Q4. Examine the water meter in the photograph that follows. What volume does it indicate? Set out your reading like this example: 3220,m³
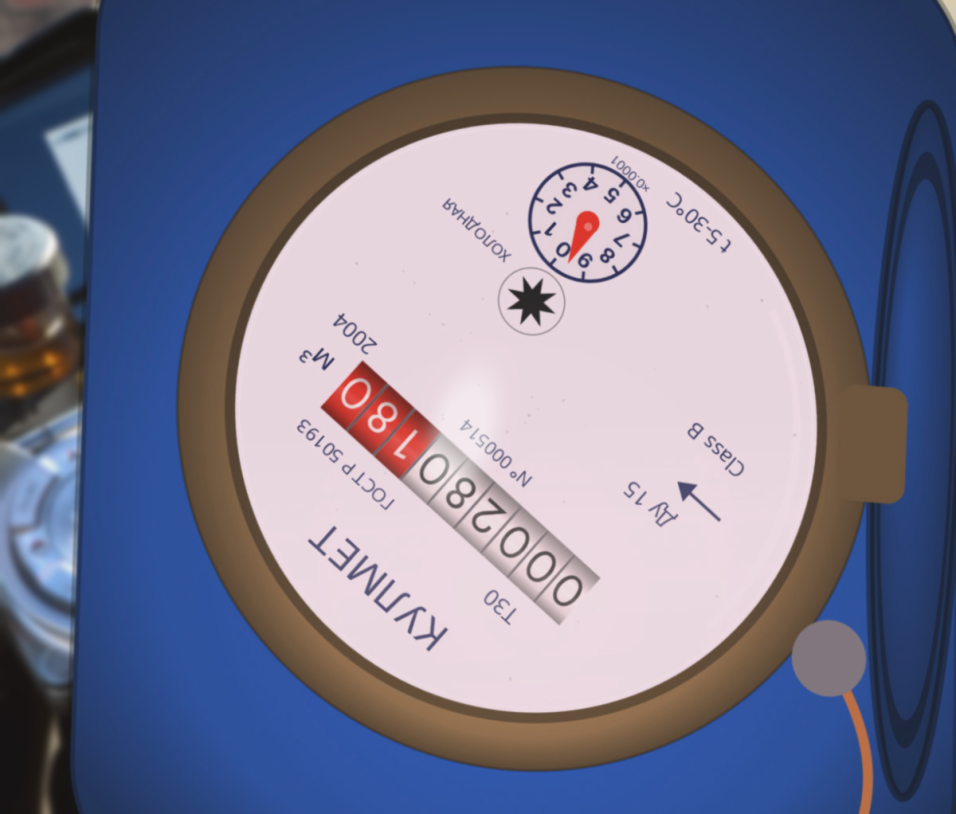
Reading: 280.1799,m³
